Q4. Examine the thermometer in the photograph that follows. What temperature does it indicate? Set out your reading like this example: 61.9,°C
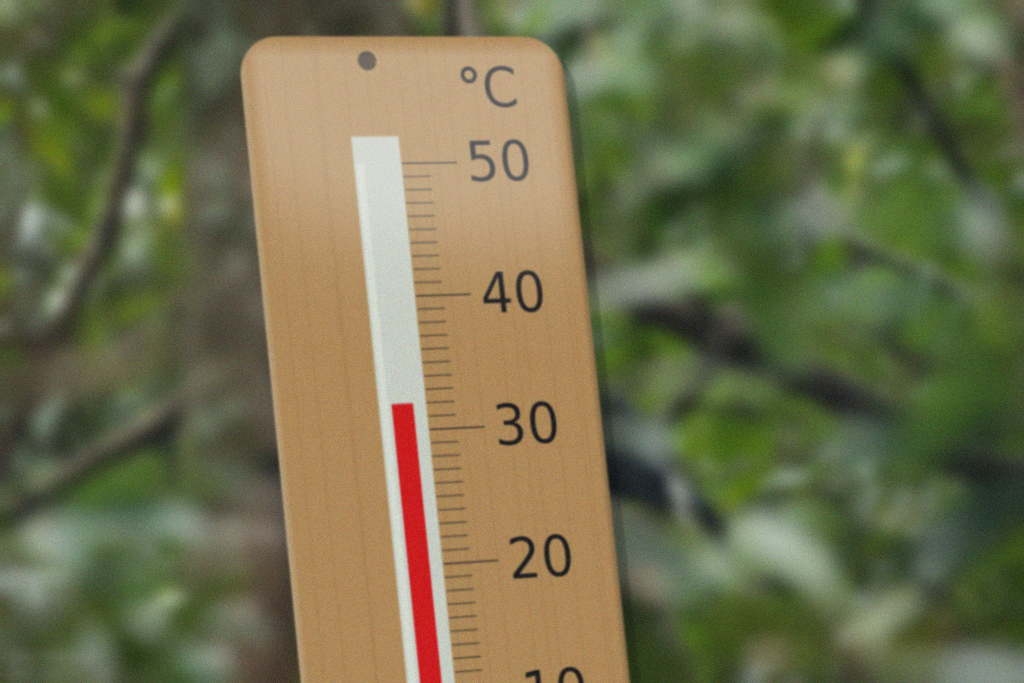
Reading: 32,°C
